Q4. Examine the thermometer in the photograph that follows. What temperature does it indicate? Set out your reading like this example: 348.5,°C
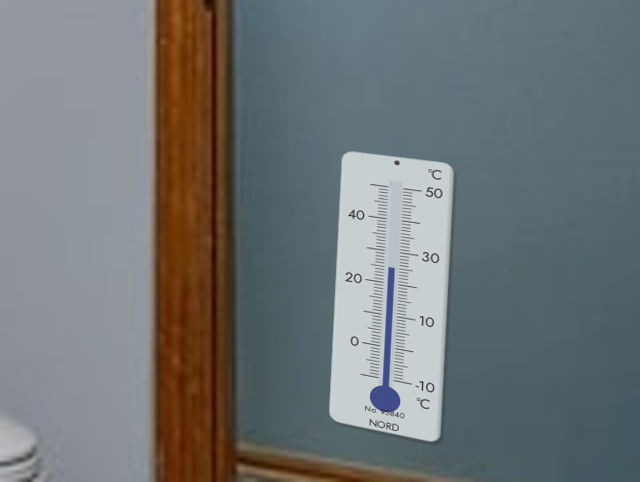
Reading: 25,°C
